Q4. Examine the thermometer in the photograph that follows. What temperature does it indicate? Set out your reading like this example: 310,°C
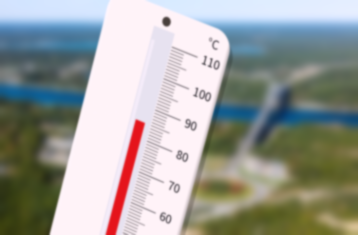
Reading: 85,°C
